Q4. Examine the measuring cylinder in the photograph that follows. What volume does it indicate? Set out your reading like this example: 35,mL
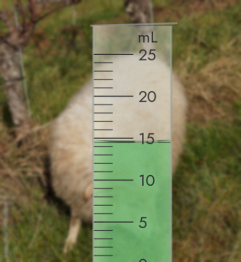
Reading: 14.5,mL
